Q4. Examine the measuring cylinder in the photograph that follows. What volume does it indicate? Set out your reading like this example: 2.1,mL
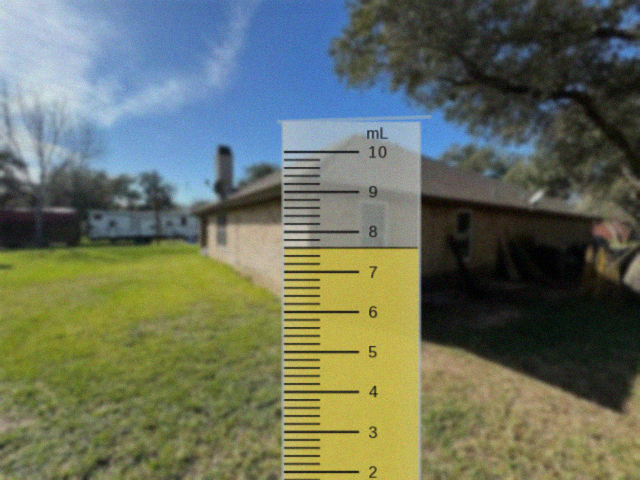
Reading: 7.6,mL
